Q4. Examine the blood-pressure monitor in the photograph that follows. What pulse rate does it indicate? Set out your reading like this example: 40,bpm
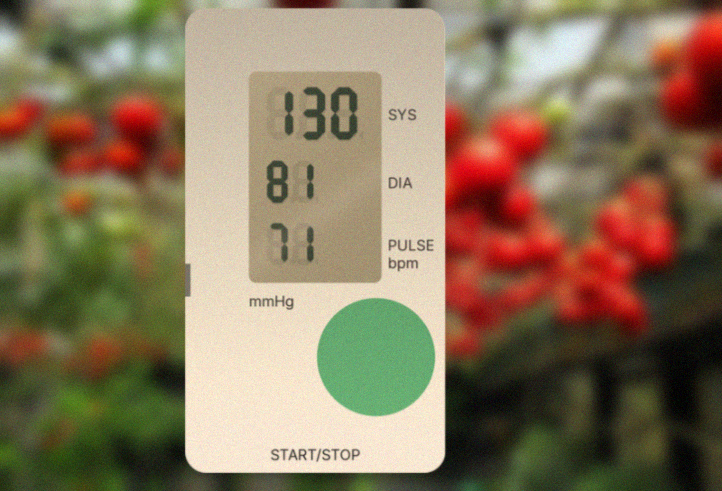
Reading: 71,bpm
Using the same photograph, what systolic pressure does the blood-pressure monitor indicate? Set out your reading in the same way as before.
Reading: 130,mmHg
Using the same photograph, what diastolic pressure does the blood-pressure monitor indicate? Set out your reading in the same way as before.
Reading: 81,mmHg
